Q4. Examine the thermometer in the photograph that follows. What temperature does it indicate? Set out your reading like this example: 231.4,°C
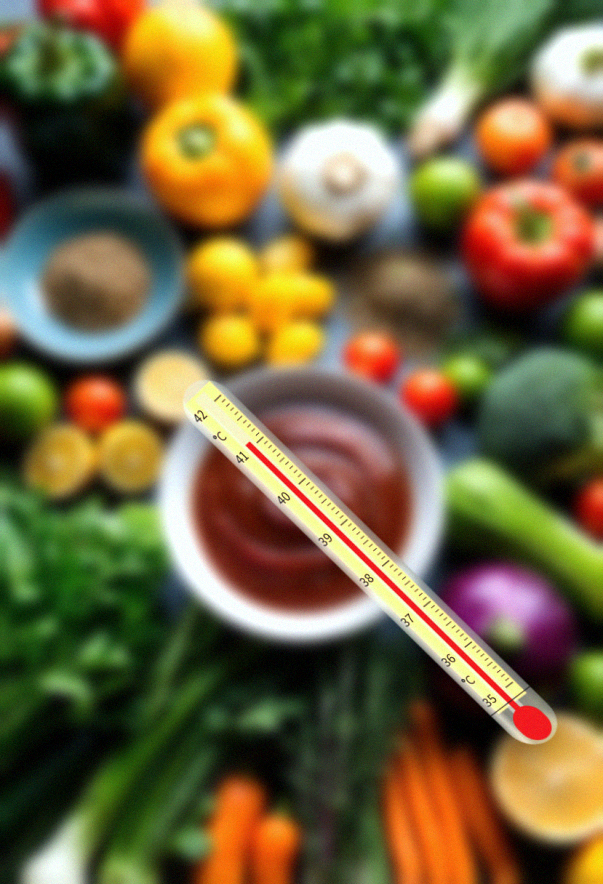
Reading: 41.1,°C
